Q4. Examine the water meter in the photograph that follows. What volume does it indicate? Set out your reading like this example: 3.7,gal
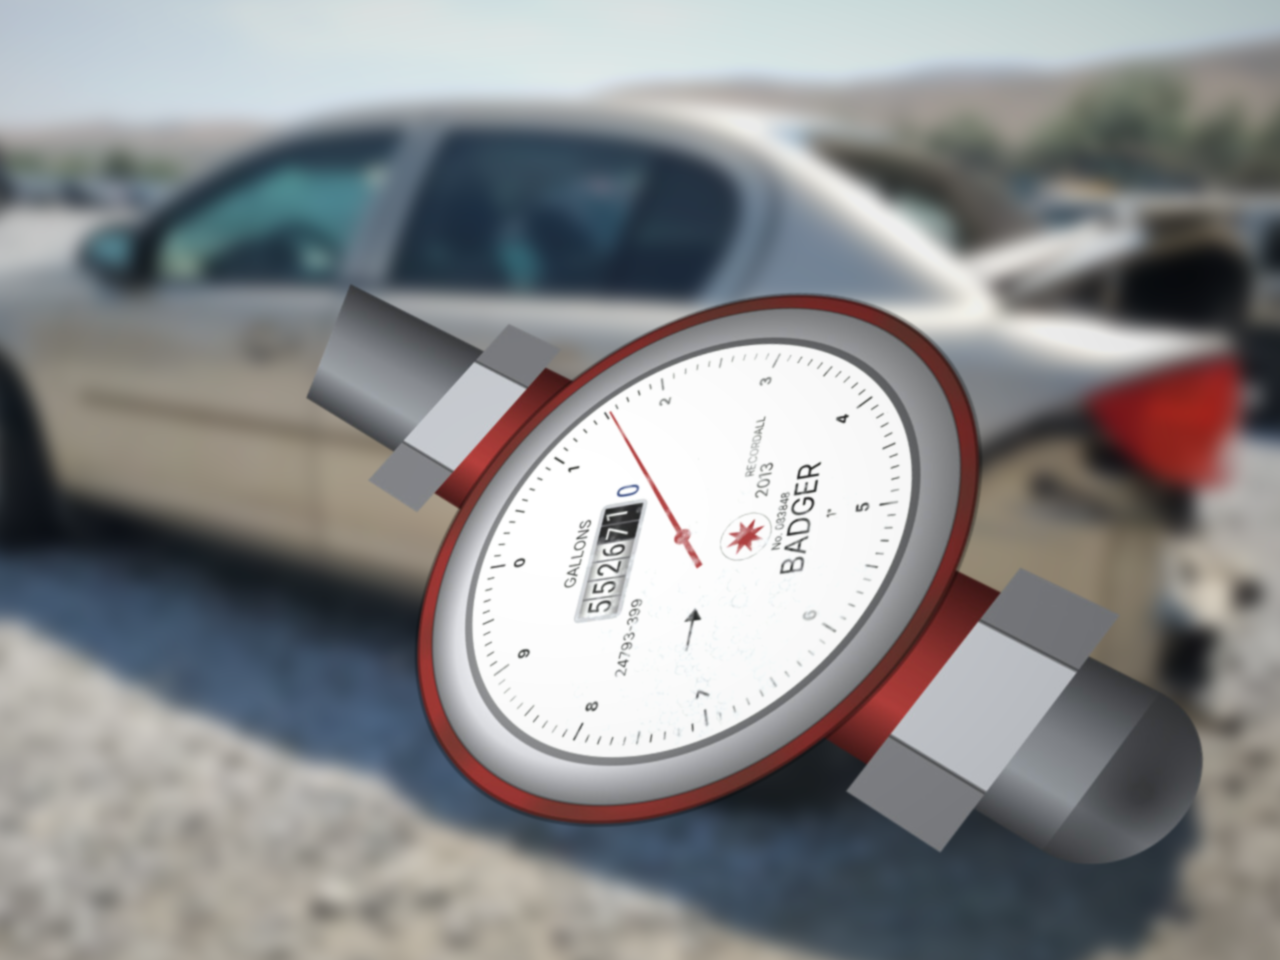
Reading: 5526711.5,gal
